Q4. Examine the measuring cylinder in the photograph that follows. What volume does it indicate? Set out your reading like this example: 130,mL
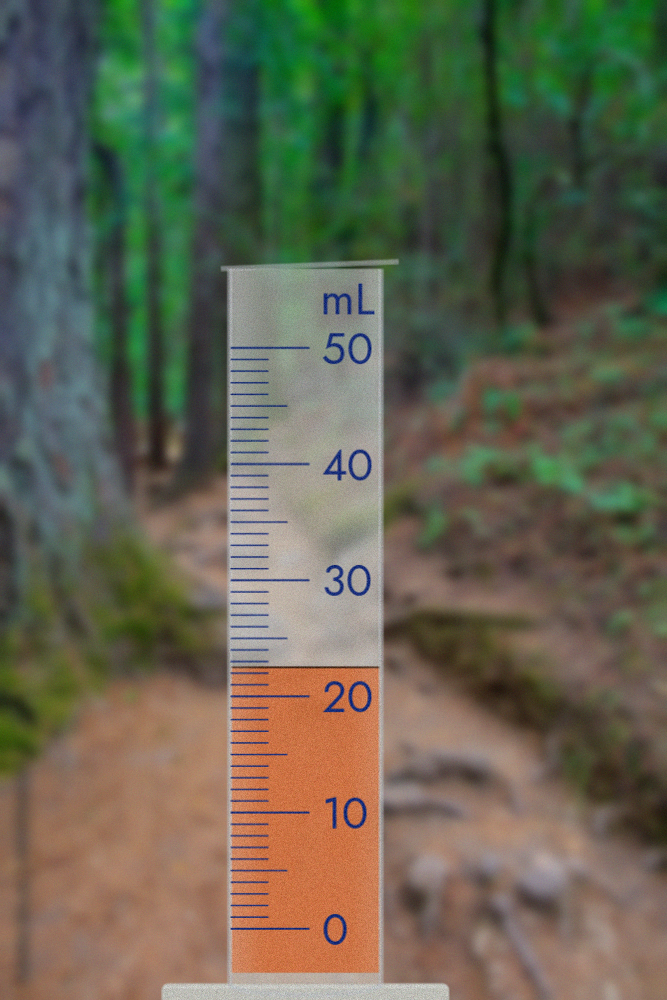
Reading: 22.5,mL
